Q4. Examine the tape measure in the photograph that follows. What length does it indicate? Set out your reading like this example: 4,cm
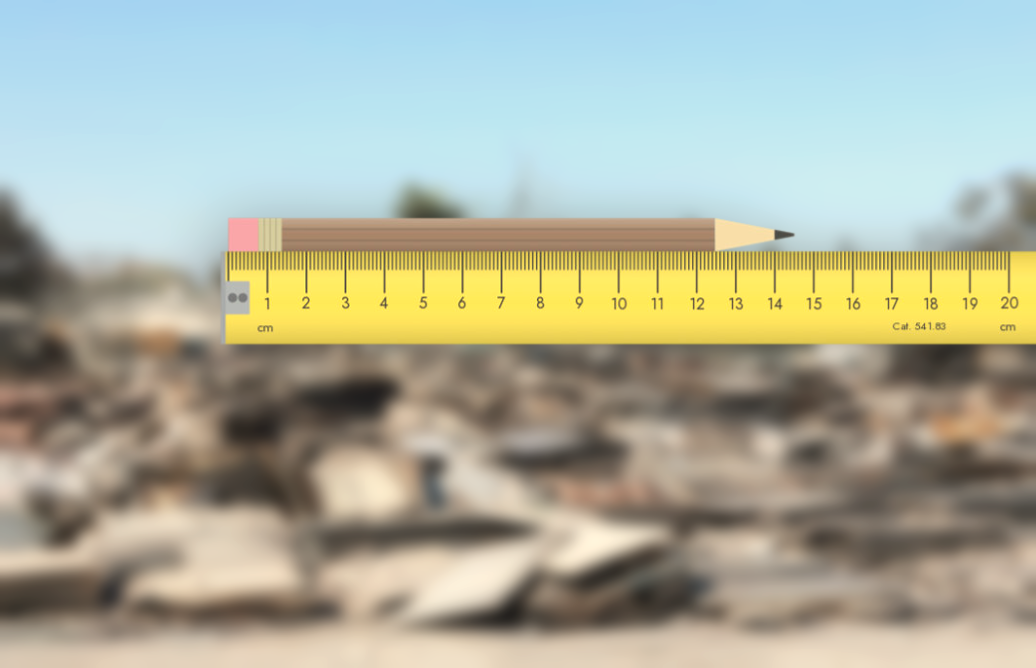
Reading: 14.5,cm
